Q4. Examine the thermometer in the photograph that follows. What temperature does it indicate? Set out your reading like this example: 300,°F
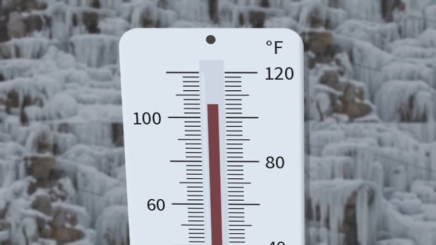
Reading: 106,°F
